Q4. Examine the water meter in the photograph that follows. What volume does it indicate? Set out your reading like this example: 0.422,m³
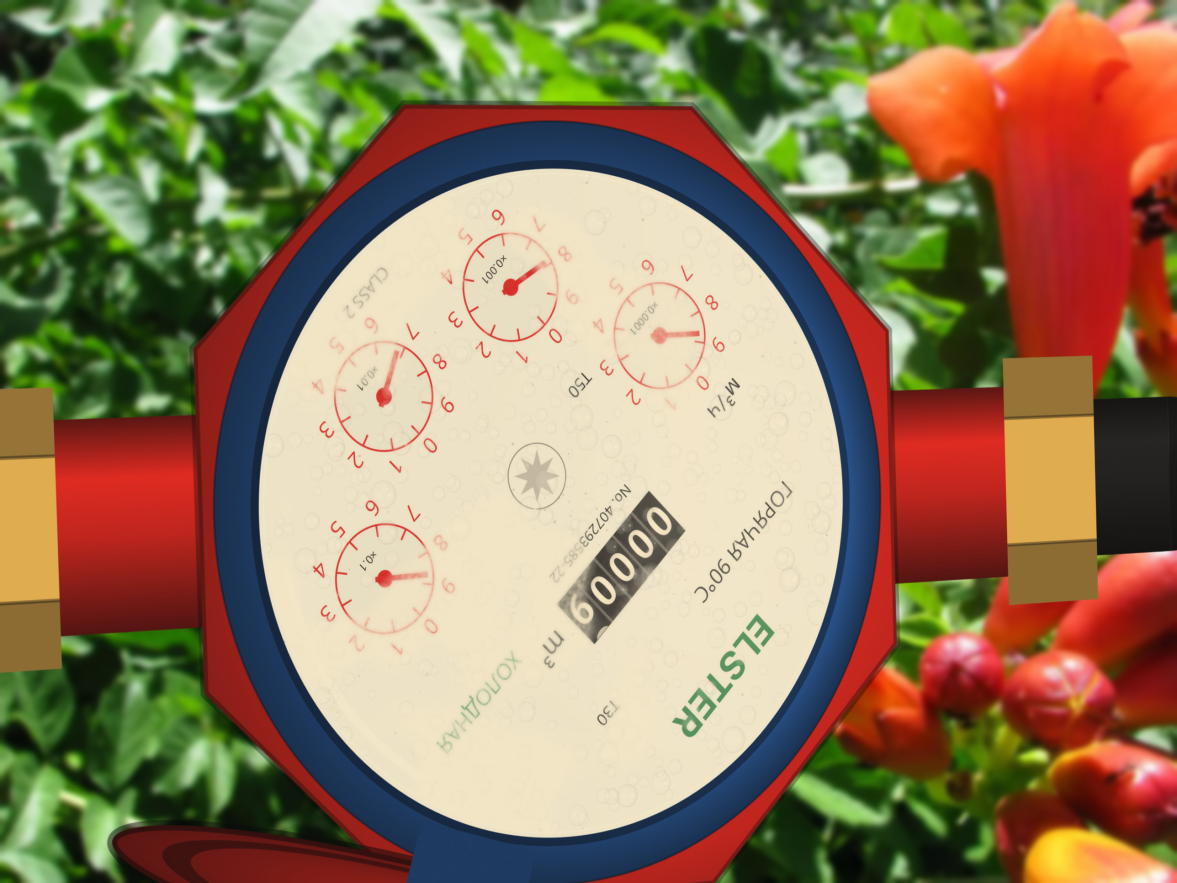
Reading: 8.8678,m³
